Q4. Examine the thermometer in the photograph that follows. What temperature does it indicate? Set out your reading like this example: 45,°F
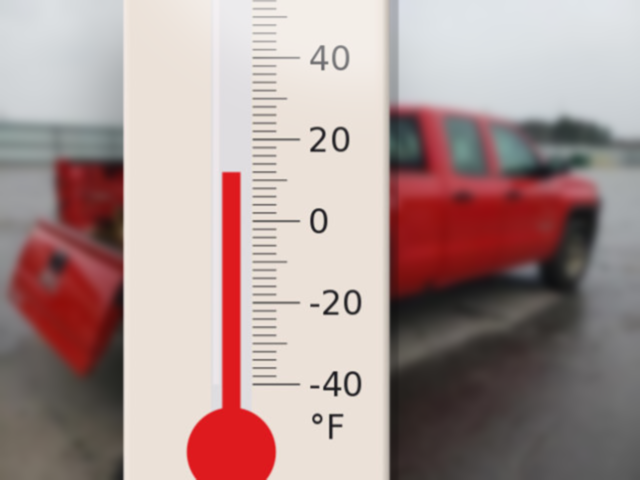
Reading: 12,°F
